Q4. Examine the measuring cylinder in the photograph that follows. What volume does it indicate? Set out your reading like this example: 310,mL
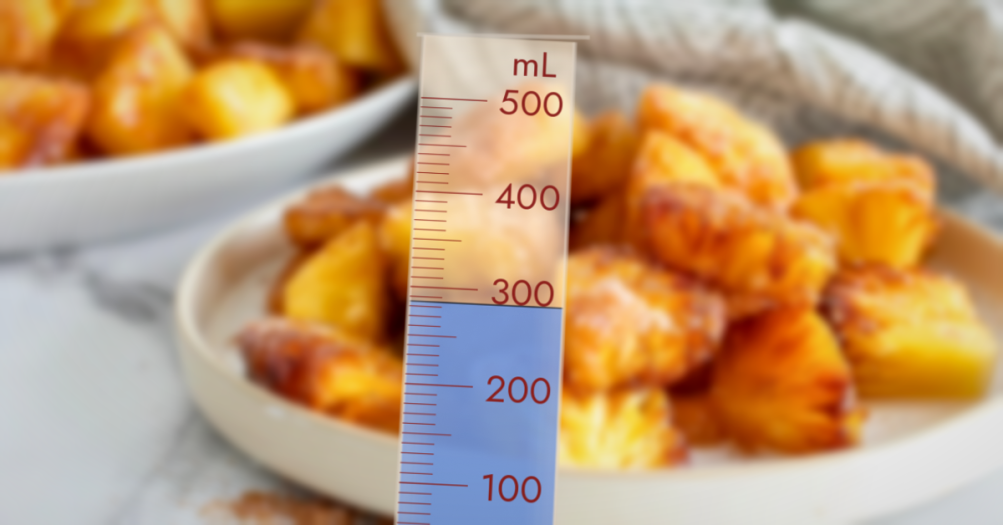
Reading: 285,mL
